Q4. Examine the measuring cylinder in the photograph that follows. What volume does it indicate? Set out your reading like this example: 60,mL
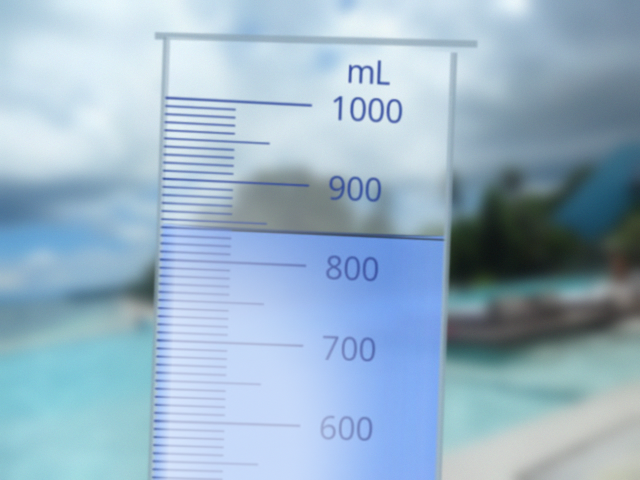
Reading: 840,mL
